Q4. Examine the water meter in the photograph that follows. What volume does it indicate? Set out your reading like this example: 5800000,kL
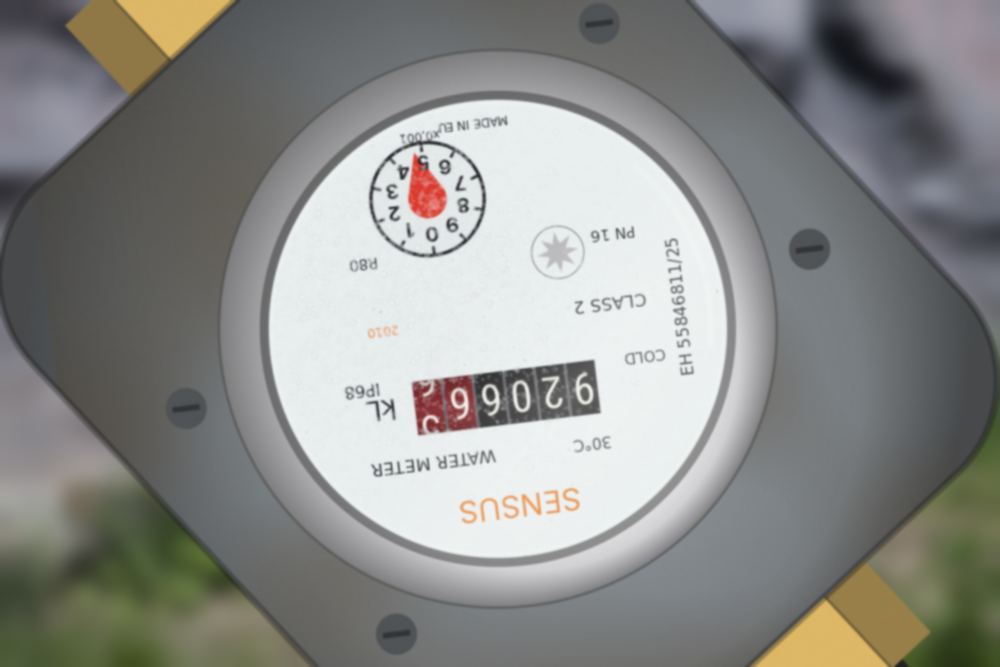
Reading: 9206.654,kL
